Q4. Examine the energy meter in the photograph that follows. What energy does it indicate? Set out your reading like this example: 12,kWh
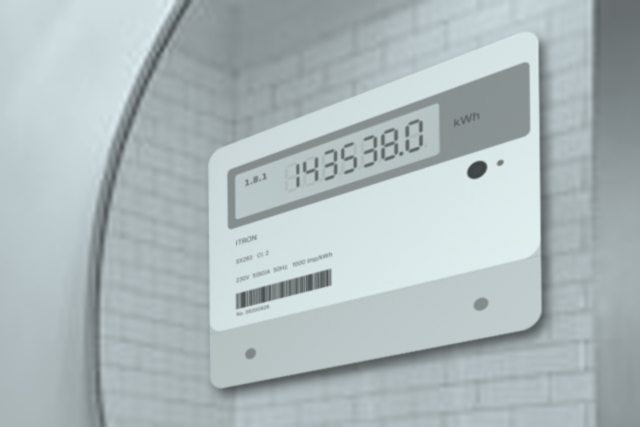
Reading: 143538.0,kWh
